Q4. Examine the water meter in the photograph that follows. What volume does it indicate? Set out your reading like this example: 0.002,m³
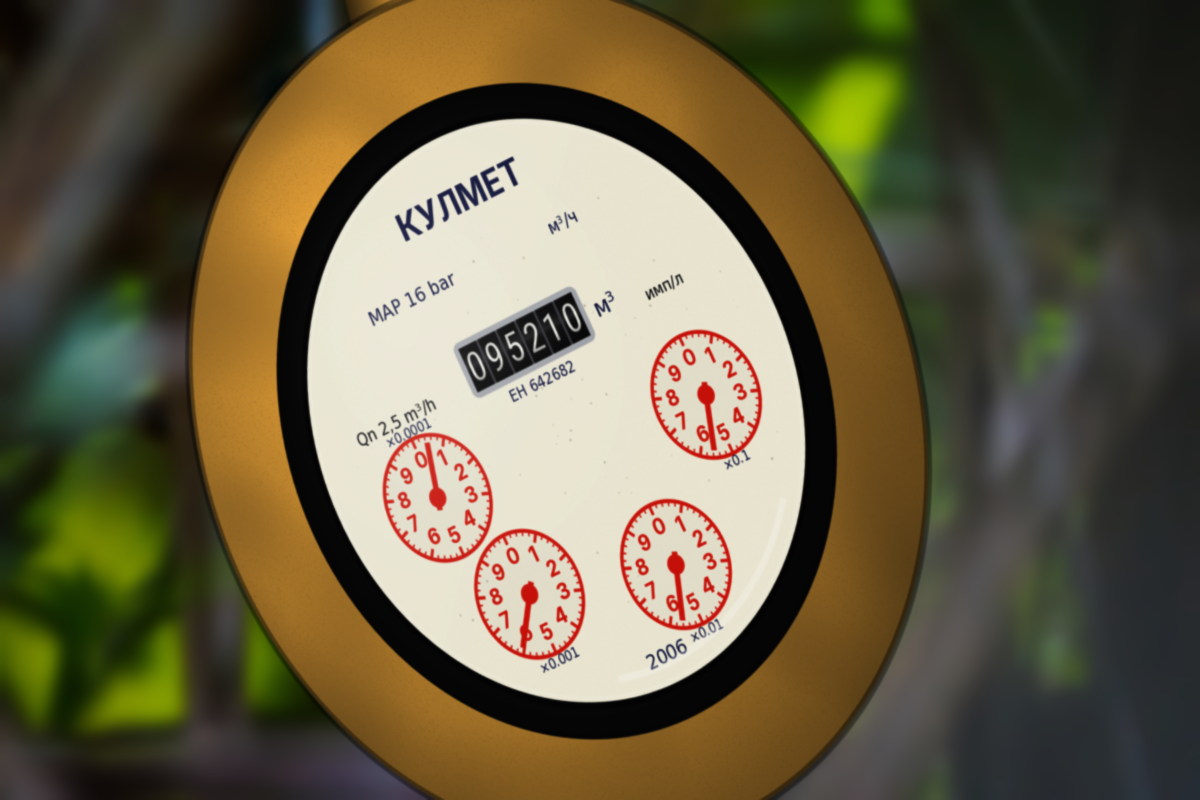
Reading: 95210.5560,m³
